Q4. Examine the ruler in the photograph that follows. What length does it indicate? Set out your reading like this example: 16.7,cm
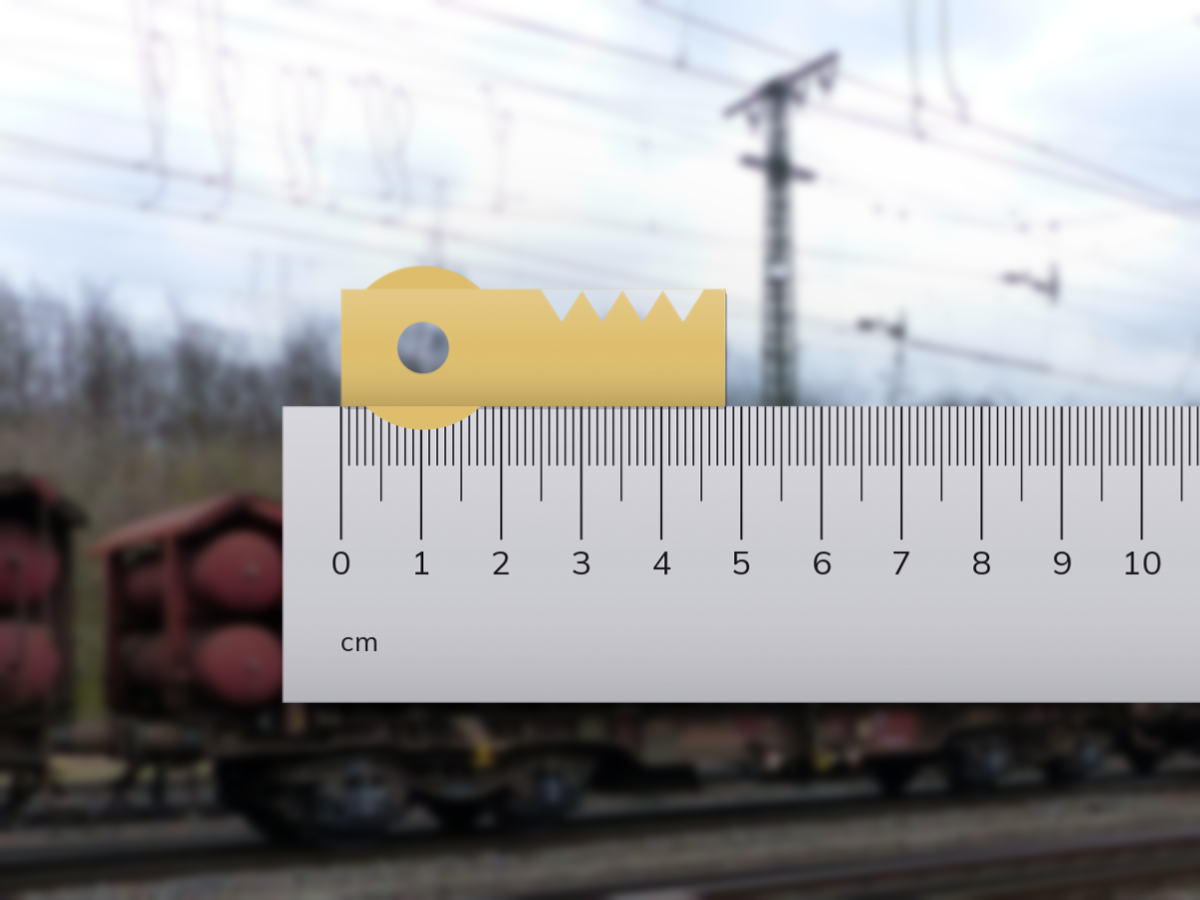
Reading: 4.8,cm
